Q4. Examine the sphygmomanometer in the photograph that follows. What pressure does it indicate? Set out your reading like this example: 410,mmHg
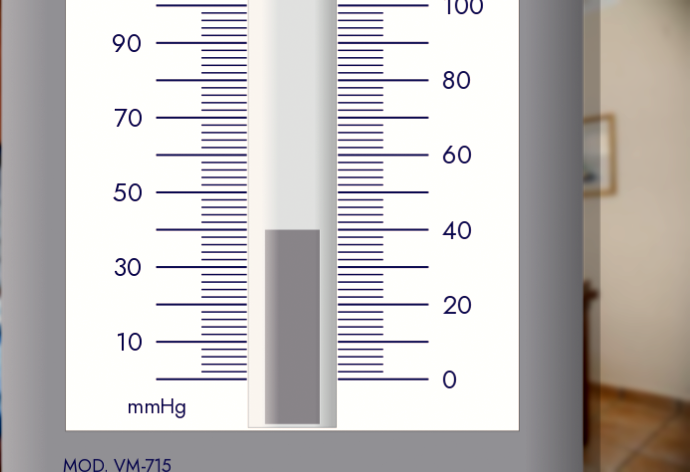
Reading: 40,mmHg
